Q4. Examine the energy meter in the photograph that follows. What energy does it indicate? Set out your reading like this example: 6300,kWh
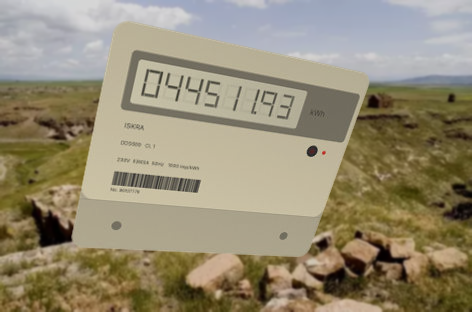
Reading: 44511.93,kWh
